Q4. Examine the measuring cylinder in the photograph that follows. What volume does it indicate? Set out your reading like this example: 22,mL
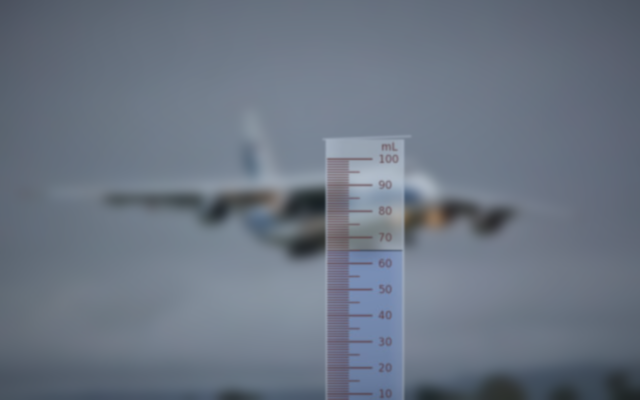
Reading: 65,mL
